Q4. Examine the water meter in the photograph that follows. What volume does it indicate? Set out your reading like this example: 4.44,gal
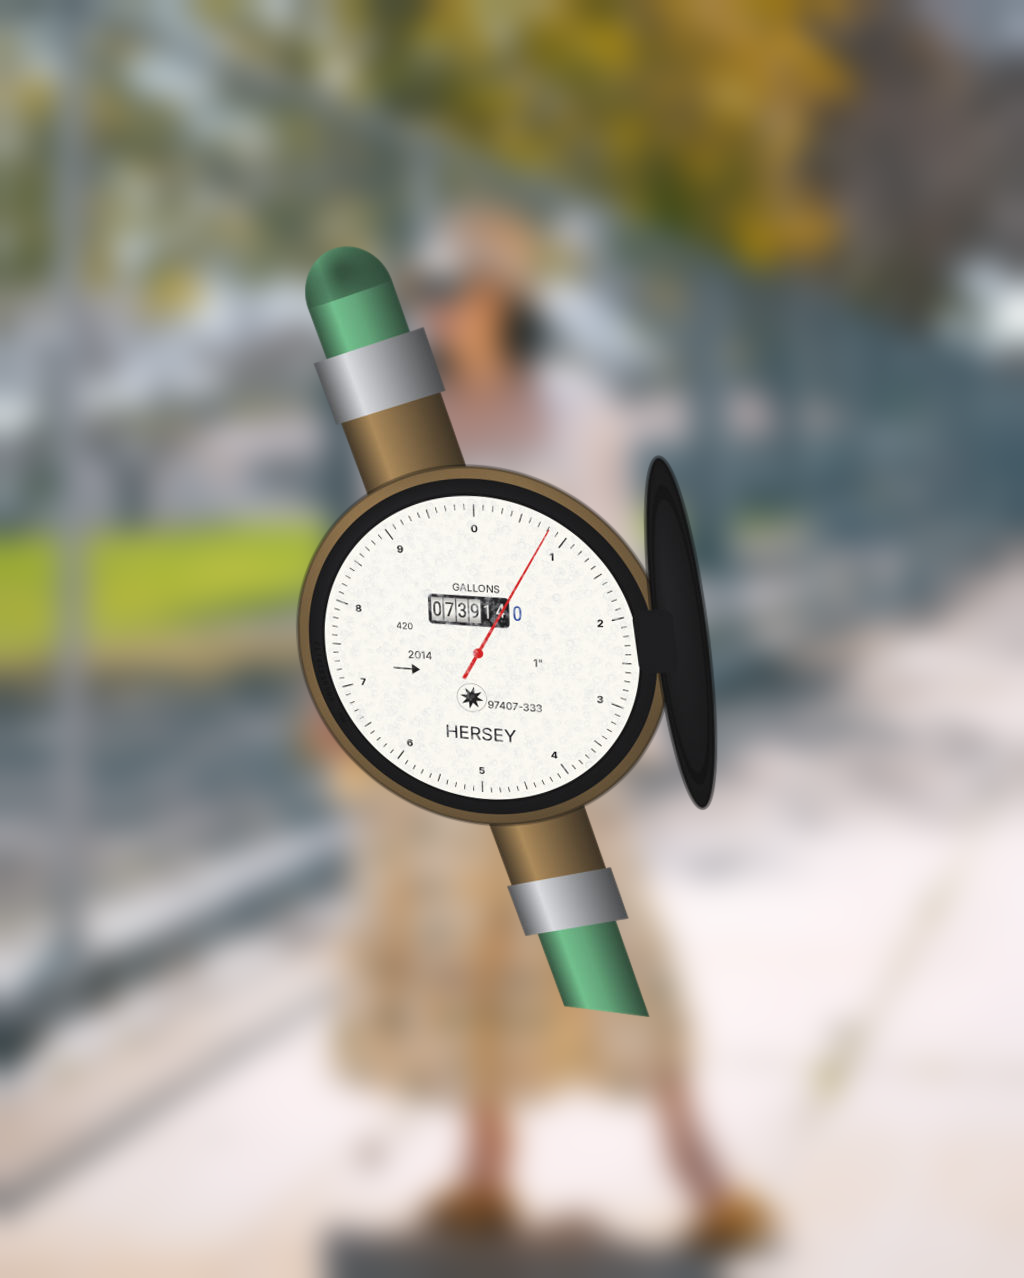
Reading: 739140.8,gal
